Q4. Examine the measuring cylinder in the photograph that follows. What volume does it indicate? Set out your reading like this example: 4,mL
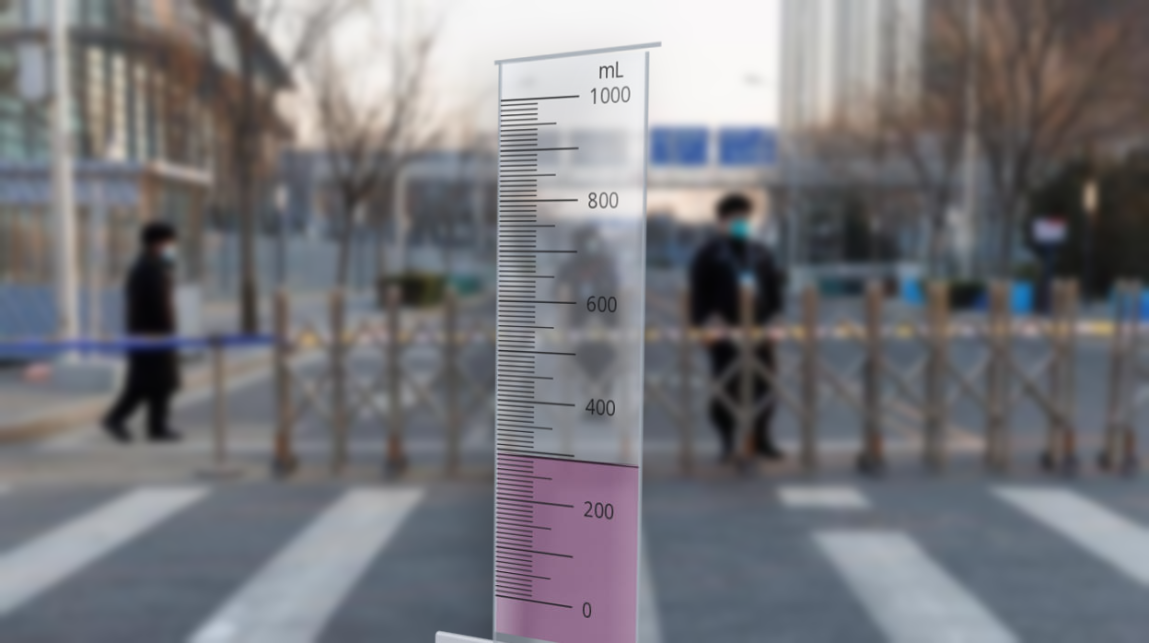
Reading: 290,mL
